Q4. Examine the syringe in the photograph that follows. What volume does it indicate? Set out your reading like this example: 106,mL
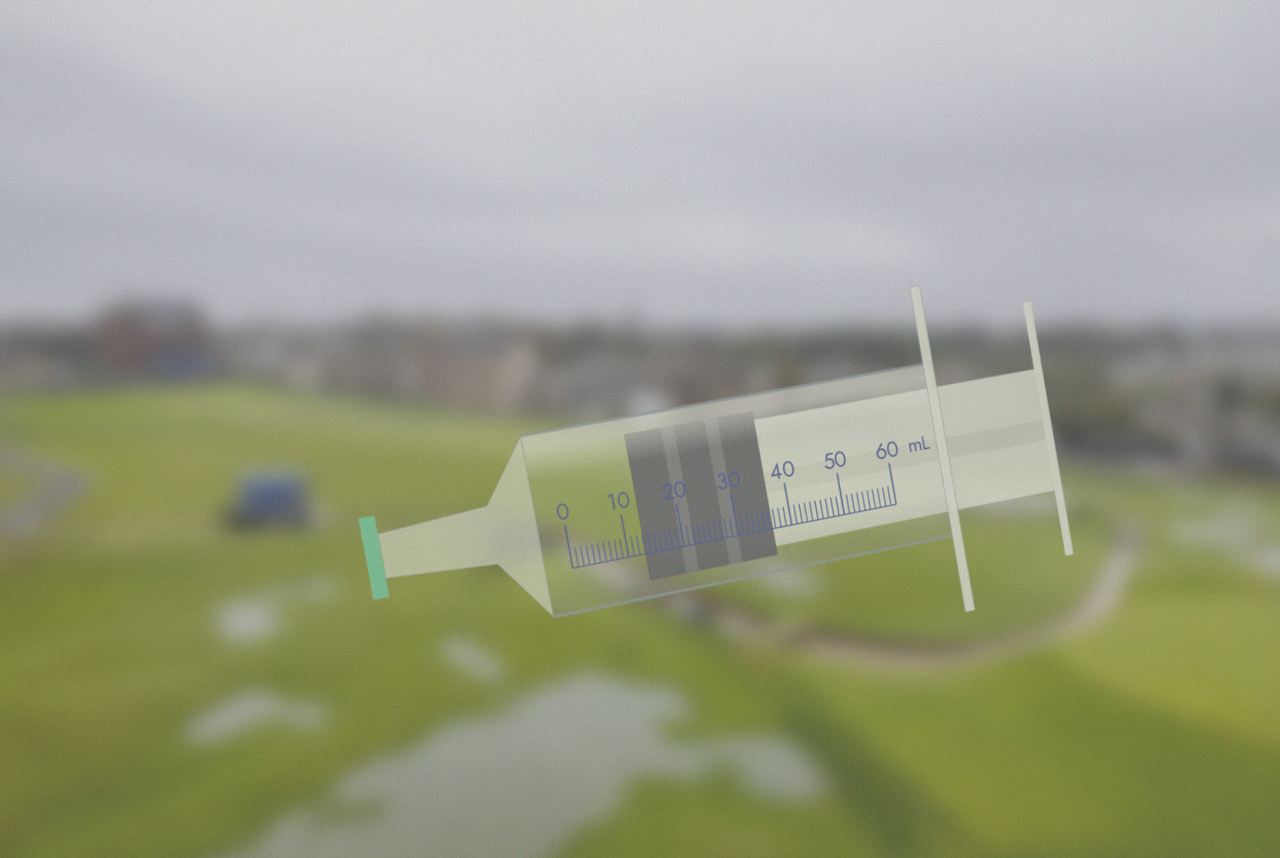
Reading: 13,mL
